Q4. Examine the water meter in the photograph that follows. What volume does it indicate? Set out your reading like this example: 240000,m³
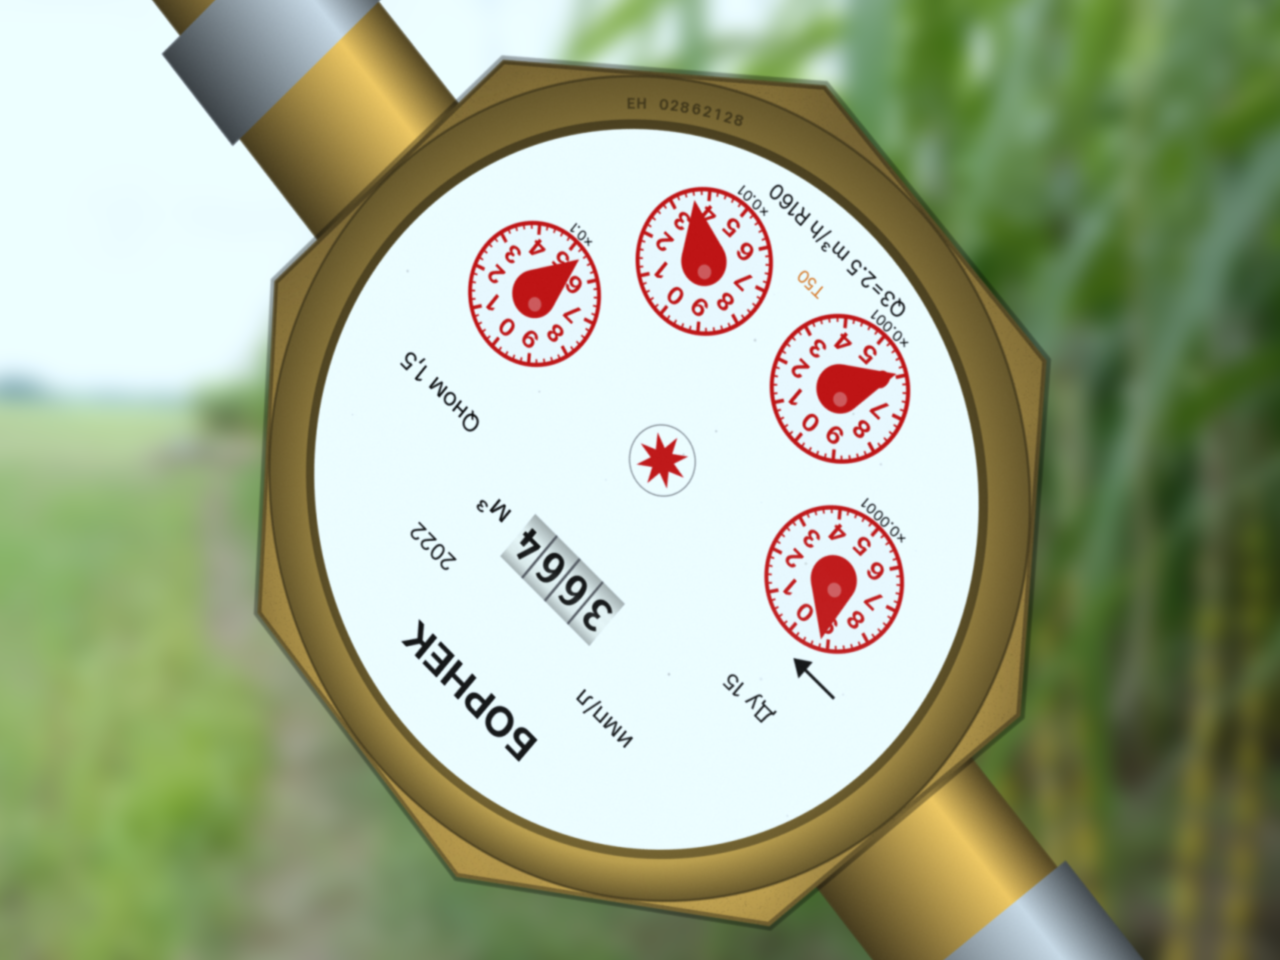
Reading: 3664.5359,m³
